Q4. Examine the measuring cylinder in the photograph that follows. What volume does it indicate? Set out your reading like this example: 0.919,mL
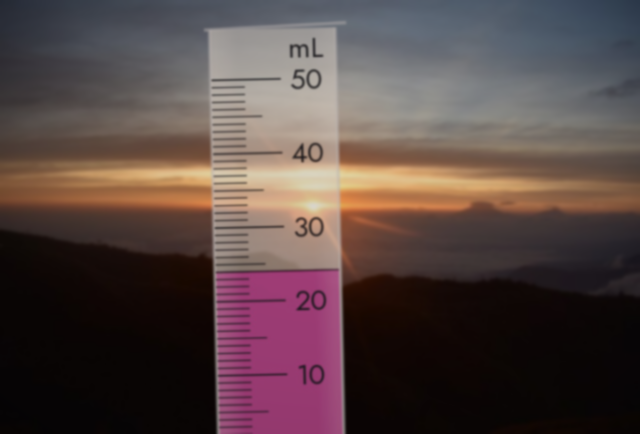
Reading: 24,mL
